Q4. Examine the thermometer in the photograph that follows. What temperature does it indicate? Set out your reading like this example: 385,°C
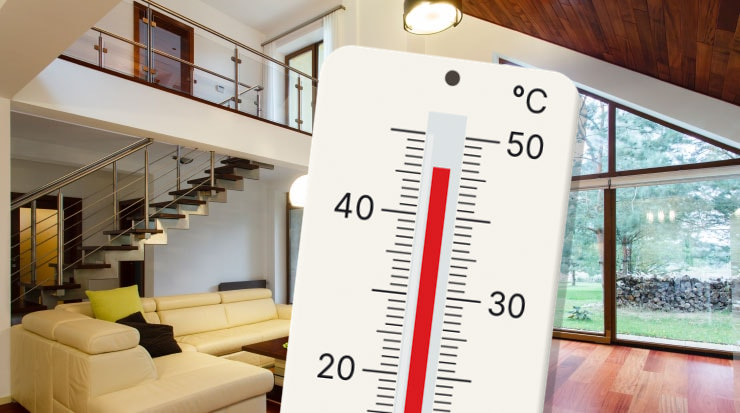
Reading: 46,°C
